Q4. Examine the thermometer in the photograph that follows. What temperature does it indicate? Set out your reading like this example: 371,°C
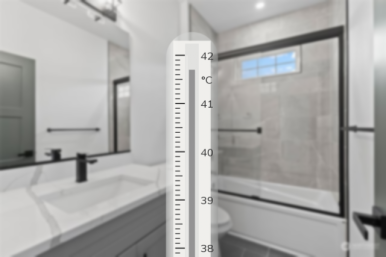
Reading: 41.7,°C
